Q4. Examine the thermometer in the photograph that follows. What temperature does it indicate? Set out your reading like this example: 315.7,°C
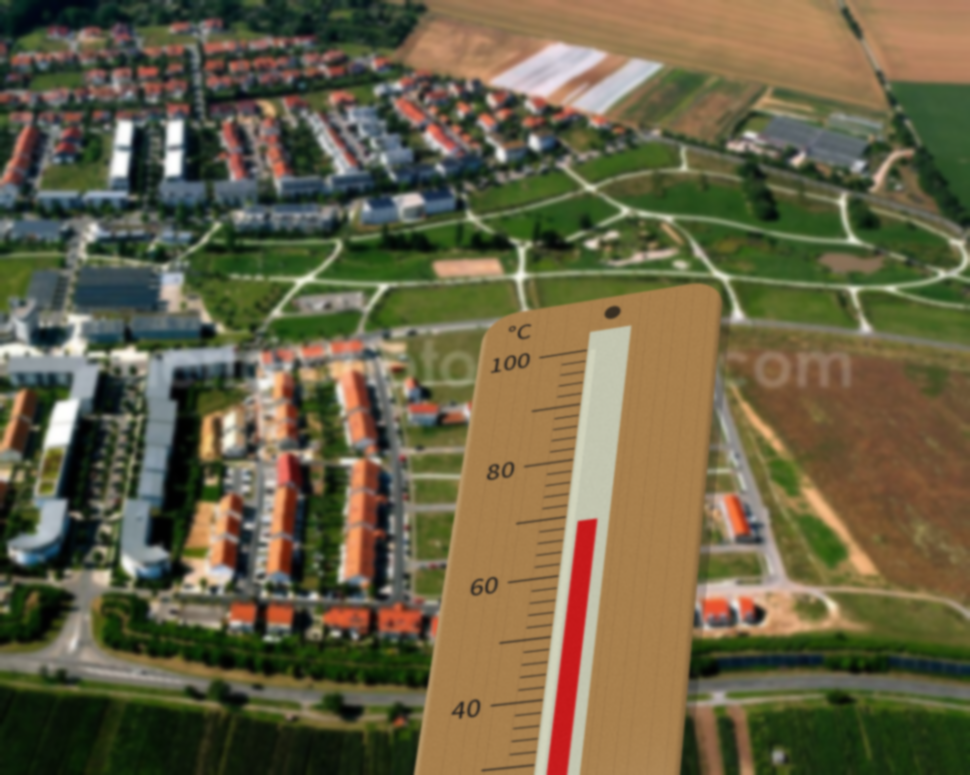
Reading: 69,°C
